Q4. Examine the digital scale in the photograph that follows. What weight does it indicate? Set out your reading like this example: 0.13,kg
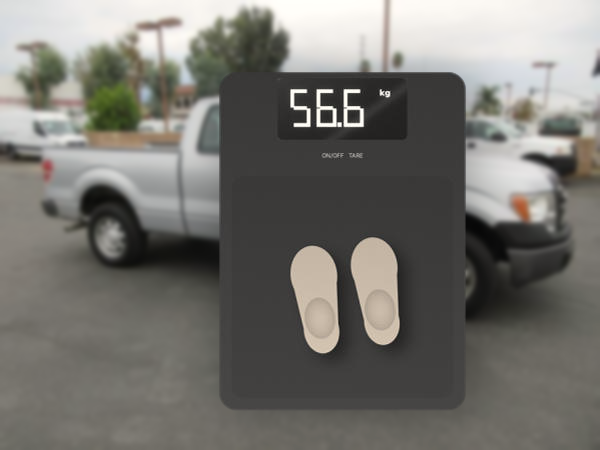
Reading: 56.6,kg
